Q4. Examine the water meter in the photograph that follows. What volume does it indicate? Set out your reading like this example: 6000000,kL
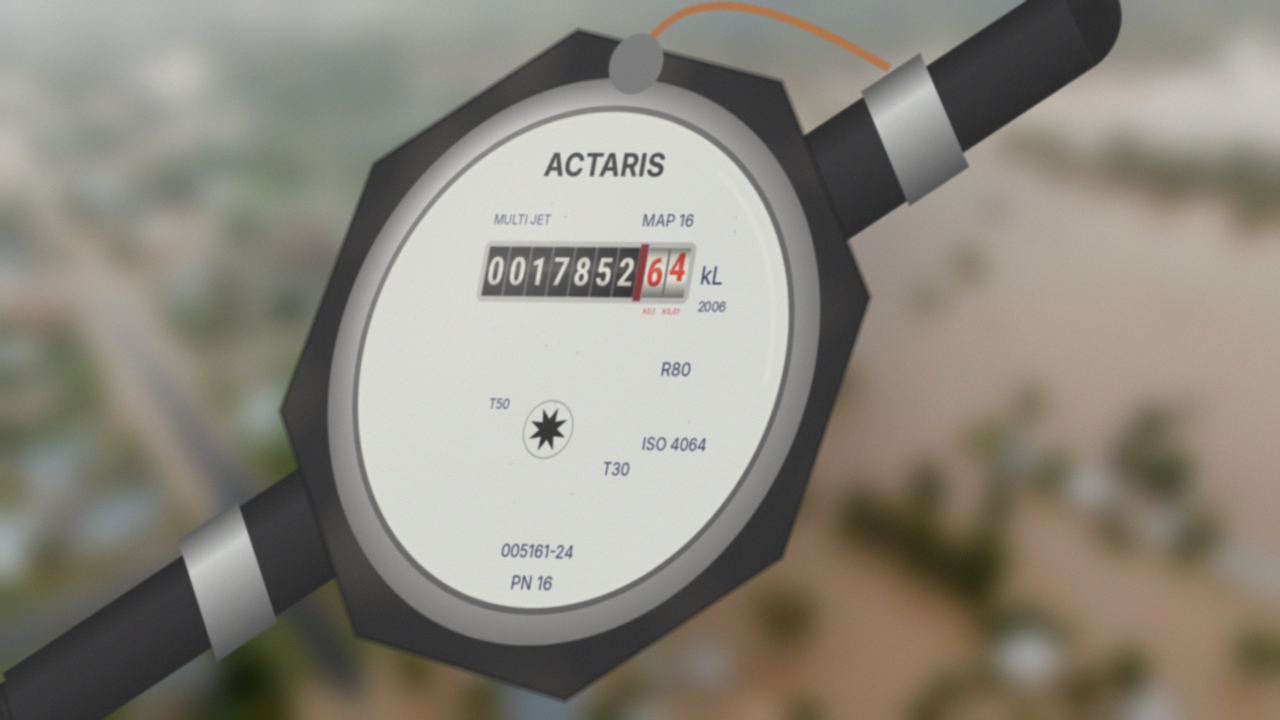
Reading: 17852.64,kL
